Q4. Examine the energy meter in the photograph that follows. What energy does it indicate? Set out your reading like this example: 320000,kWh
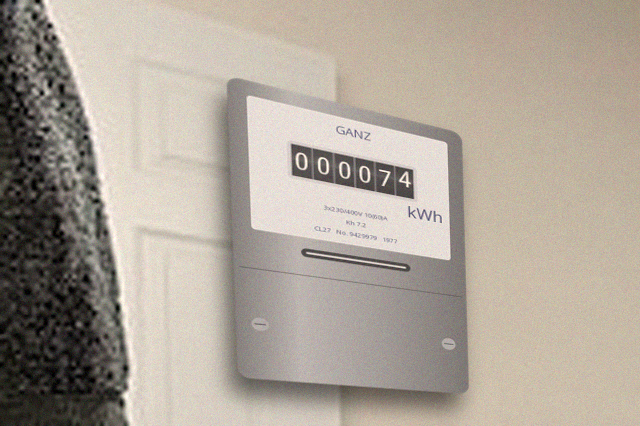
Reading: 74,kWh
